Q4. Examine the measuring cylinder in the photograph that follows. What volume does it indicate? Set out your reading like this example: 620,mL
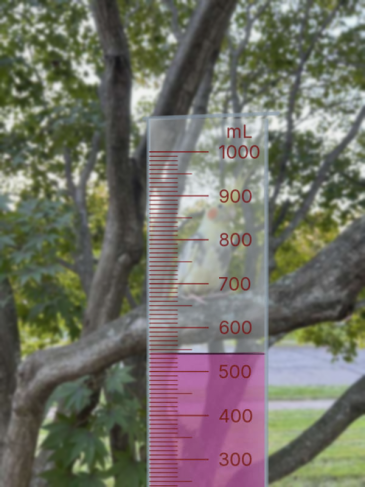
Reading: 540,mL
